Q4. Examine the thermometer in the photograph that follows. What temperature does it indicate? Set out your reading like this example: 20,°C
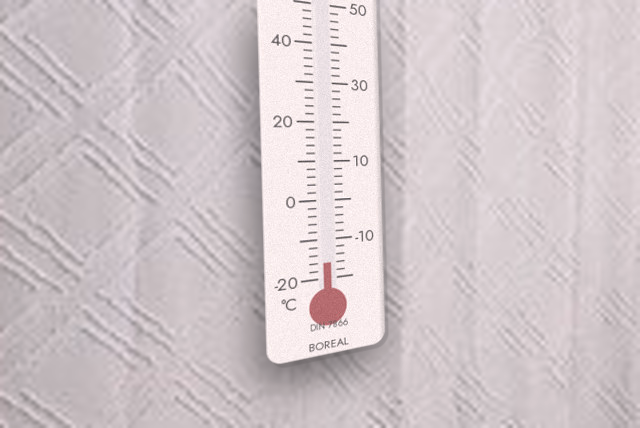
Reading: -16,°C
